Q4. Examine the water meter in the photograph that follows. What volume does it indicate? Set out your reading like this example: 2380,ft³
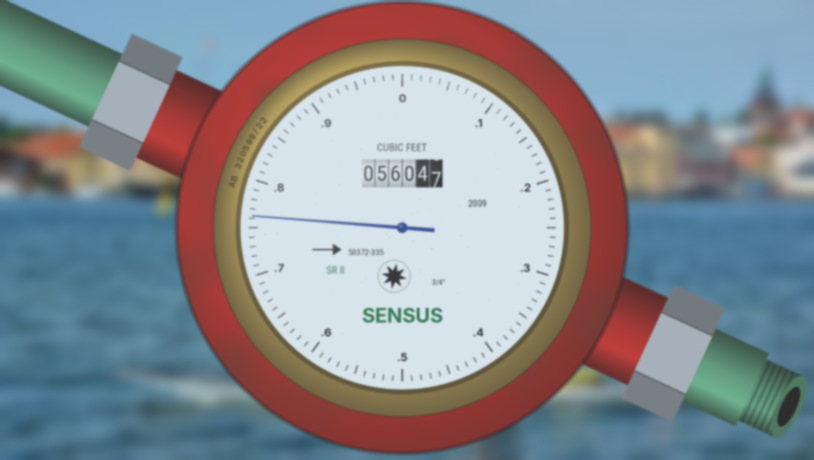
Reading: 56046.76,ft³
